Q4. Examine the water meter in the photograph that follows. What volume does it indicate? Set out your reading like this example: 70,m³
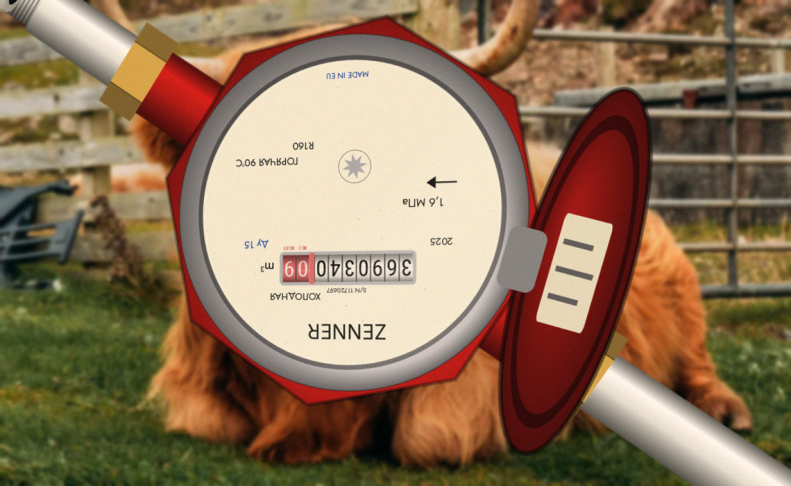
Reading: 3690340.09,m³
